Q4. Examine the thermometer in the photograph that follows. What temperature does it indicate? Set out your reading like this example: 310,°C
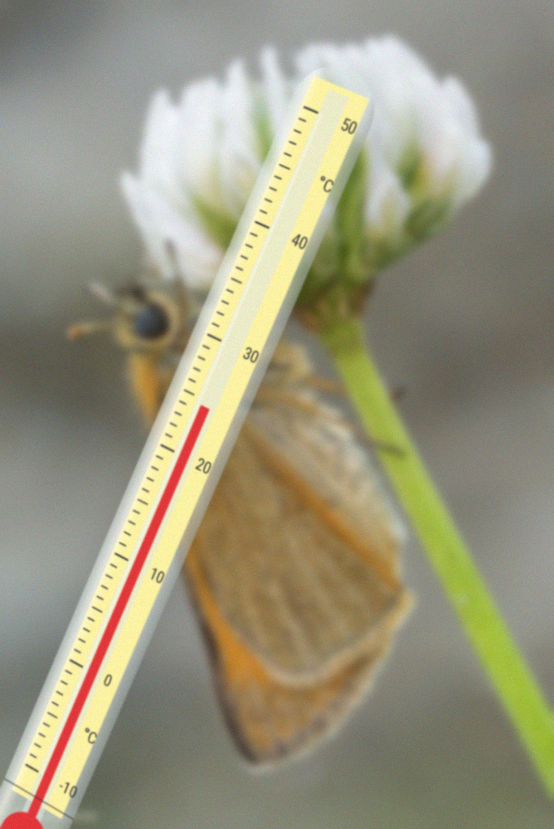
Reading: 24.5,°C
